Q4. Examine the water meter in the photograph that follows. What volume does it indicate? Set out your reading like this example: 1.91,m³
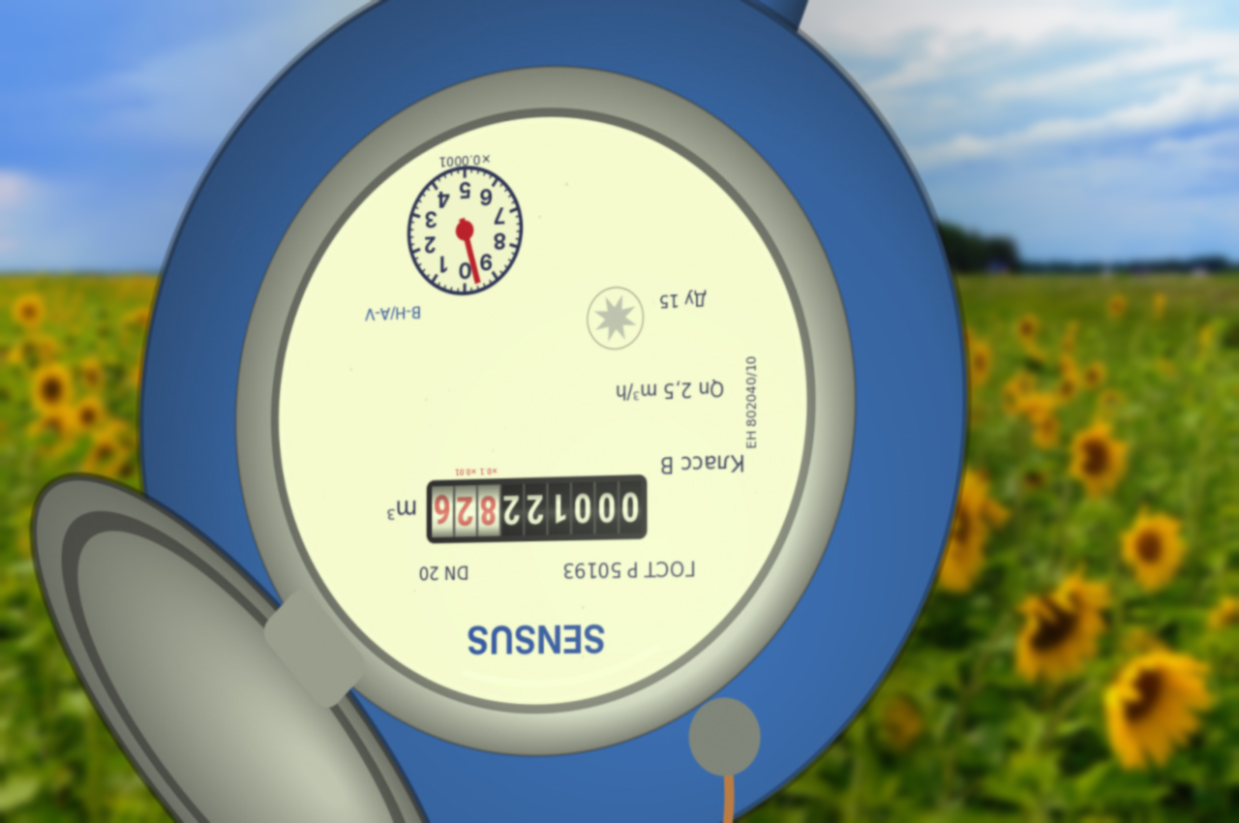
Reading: 122.8259,m³
